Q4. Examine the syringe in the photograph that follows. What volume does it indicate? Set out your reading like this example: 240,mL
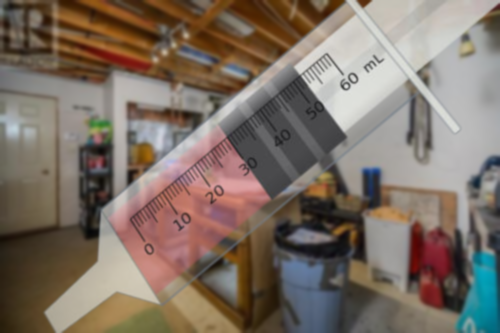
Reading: 30,mL
